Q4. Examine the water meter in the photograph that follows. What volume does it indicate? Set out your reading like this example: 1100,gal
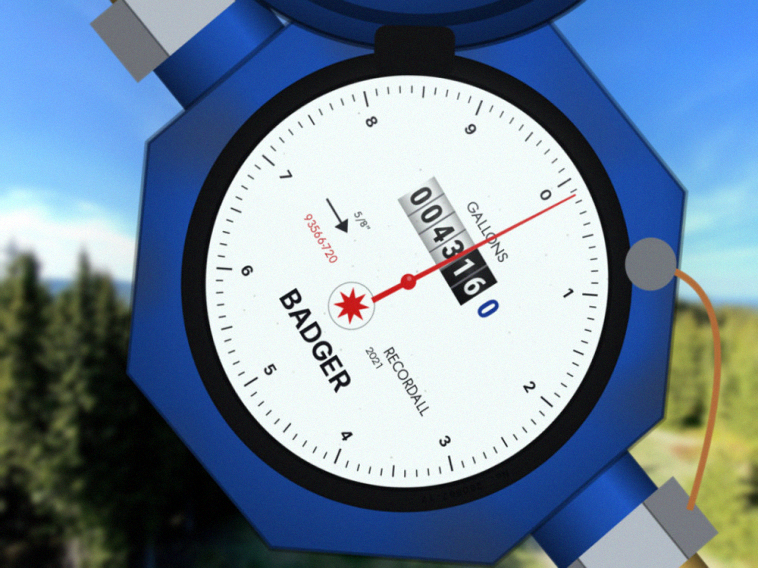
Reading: 43160.1,gal
